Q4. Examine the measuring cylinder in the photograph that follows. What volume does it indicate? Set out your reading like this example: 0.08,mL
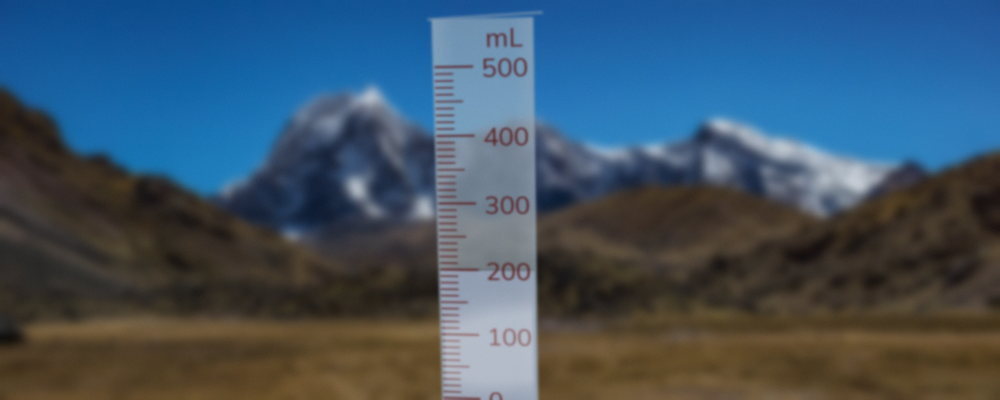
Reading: 200,mL
